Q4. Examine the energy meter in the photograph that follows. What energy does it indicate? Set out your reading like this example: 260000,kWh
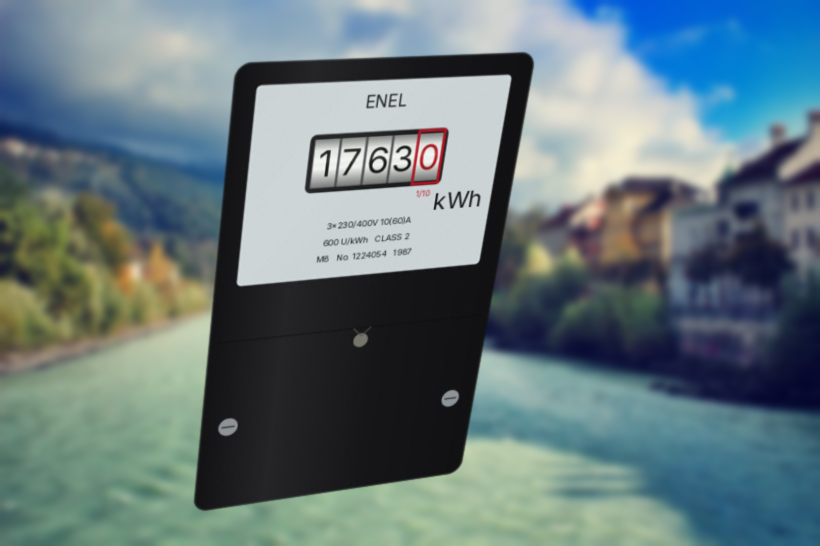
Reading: 1763.0,kWh
